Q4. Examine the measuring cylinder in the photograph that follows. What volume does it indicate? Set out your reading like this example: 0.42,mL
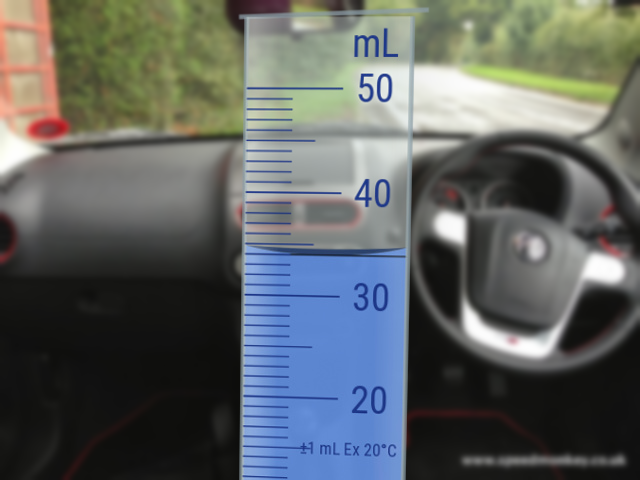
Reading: 34,mL
